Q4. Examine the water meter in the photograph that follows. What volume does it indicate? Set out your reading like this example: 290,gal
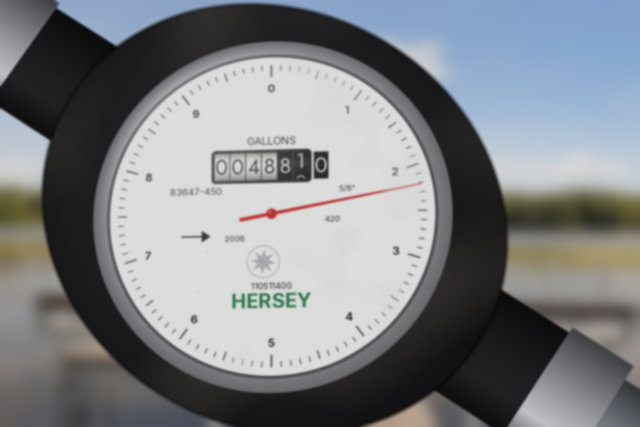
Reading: 48812.2,gal
